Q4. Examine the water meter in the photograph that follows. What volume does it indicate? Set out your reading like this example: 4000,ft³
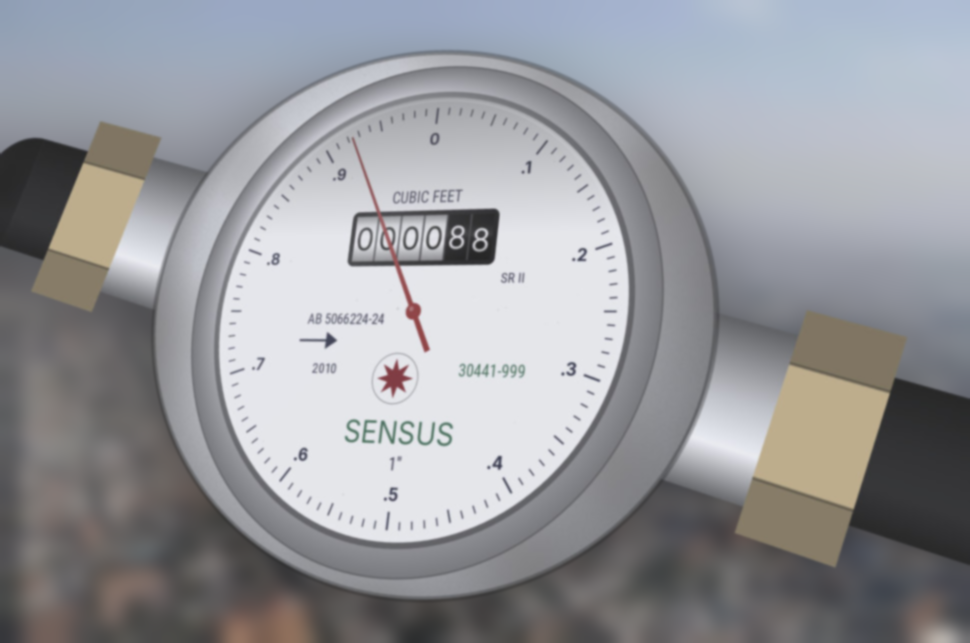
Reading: 87.92,ft³
